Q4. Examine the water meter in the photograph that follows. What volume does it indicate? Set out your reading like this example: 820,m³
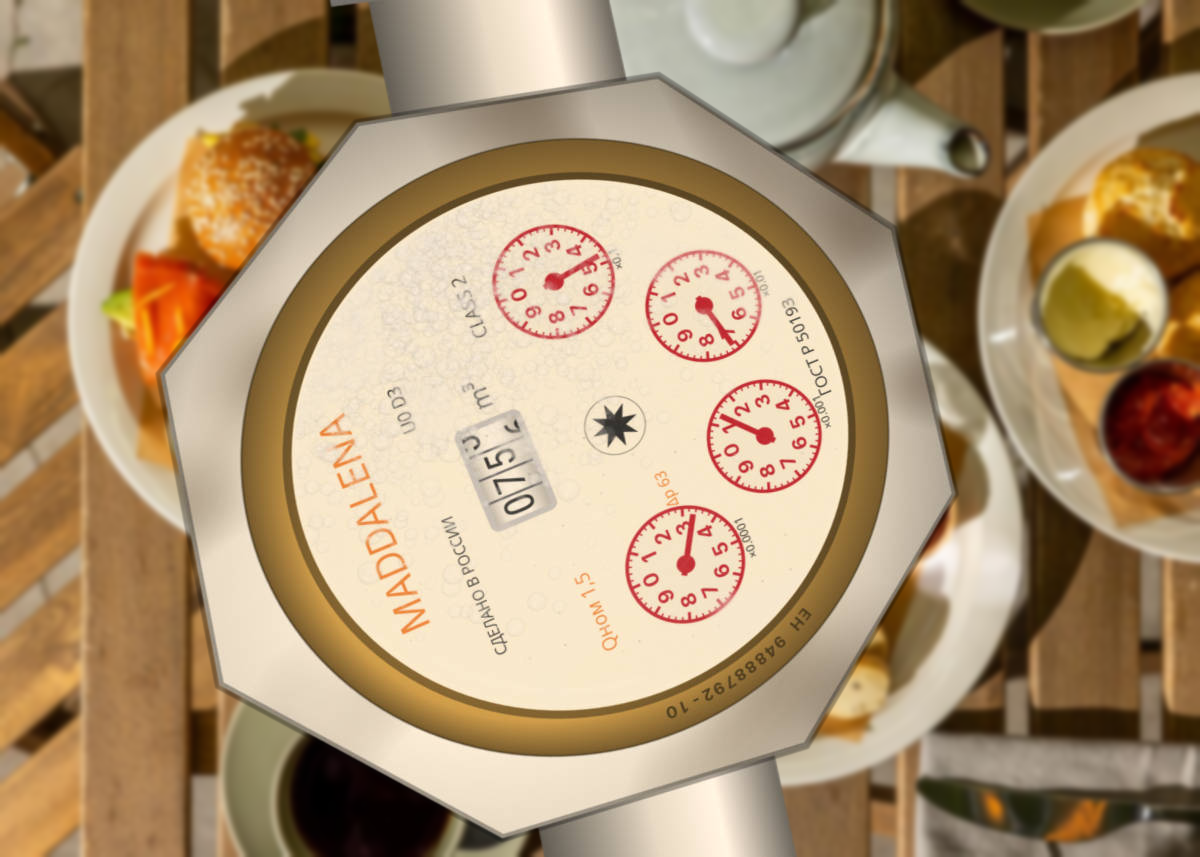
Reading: 755.4713,m³
